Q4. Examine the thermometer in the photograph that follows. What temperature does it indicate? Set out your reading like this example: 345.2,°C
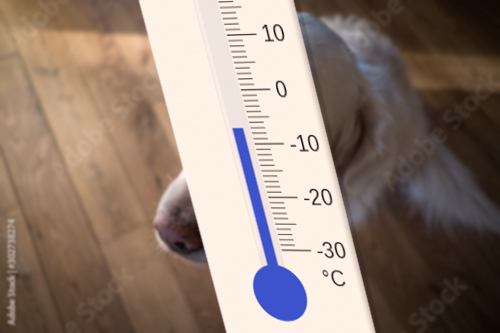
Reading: -7,°C
